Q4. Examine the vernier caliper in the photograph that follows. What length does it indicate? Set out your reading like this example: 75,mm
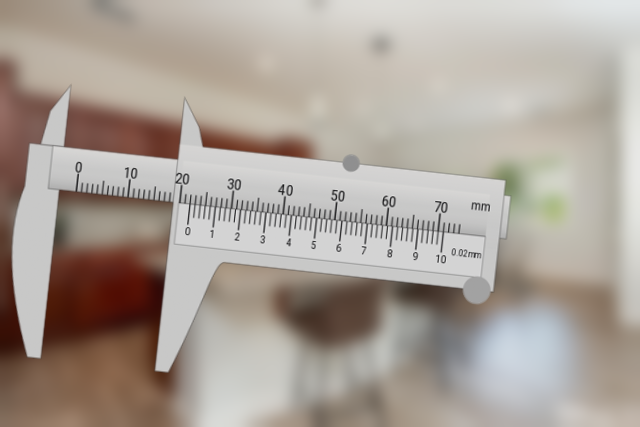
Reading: 22.0,mm
